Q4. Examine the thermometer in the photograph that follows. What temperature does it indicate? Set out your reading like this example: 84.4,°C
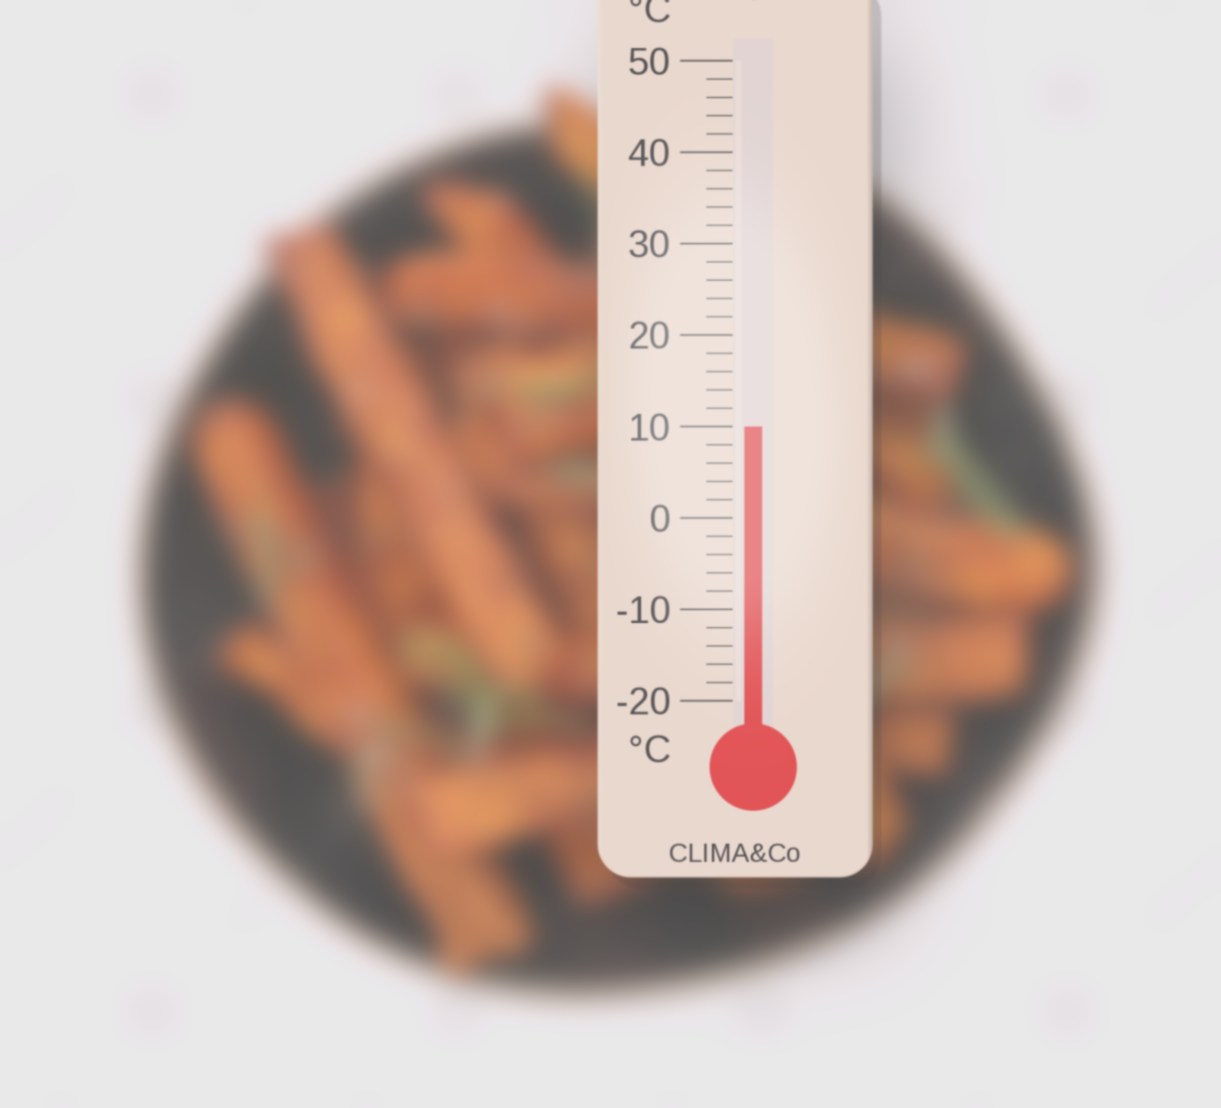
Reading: 10,°C
